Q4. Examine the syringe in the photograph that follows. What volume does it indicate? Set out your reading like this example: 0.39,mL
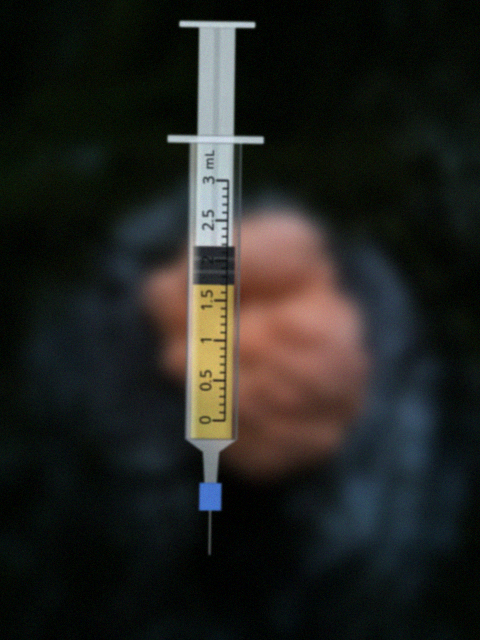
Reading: 1.7,mL
